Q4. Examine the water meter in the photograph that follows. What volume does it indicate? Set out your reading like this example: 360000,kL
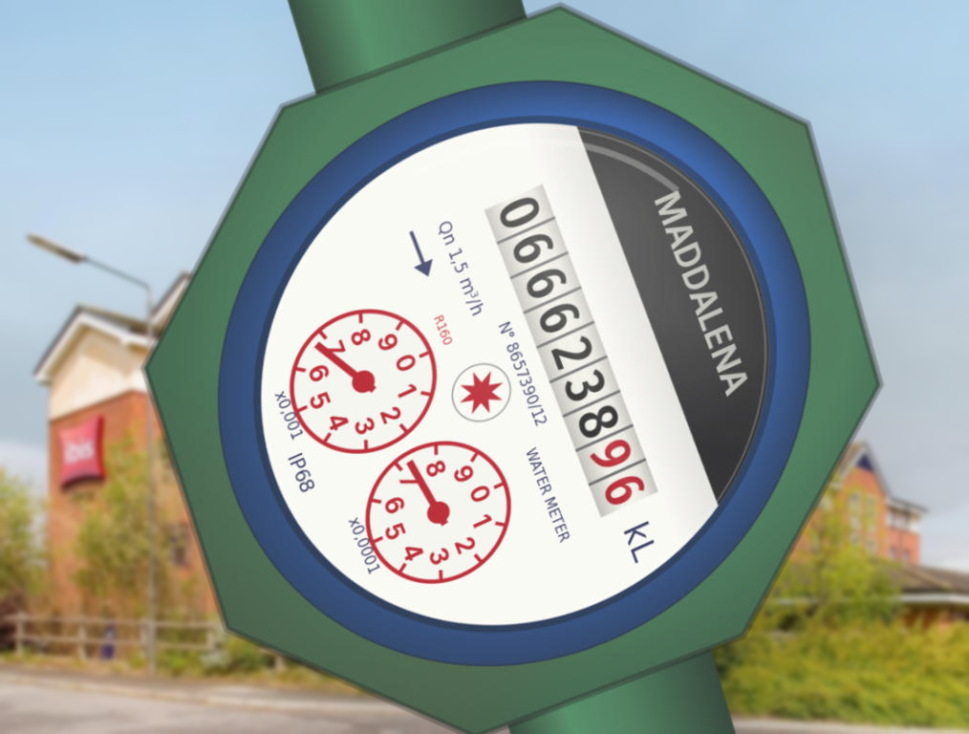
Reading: 666238.9667,kL
